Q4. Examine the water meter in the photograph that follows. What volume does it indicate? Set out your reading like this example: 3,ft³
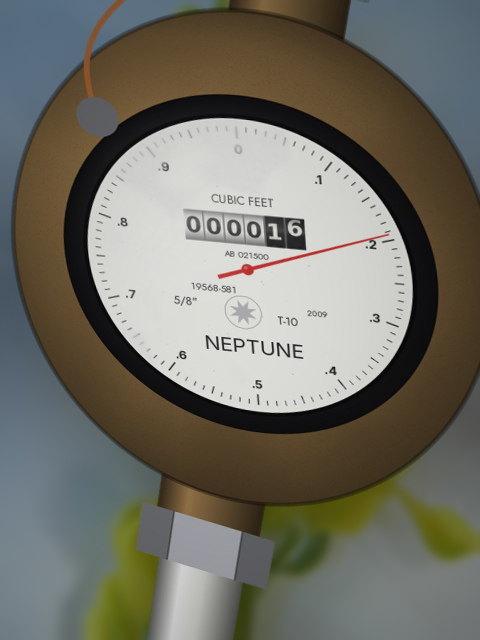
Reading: 16.19,ft³
